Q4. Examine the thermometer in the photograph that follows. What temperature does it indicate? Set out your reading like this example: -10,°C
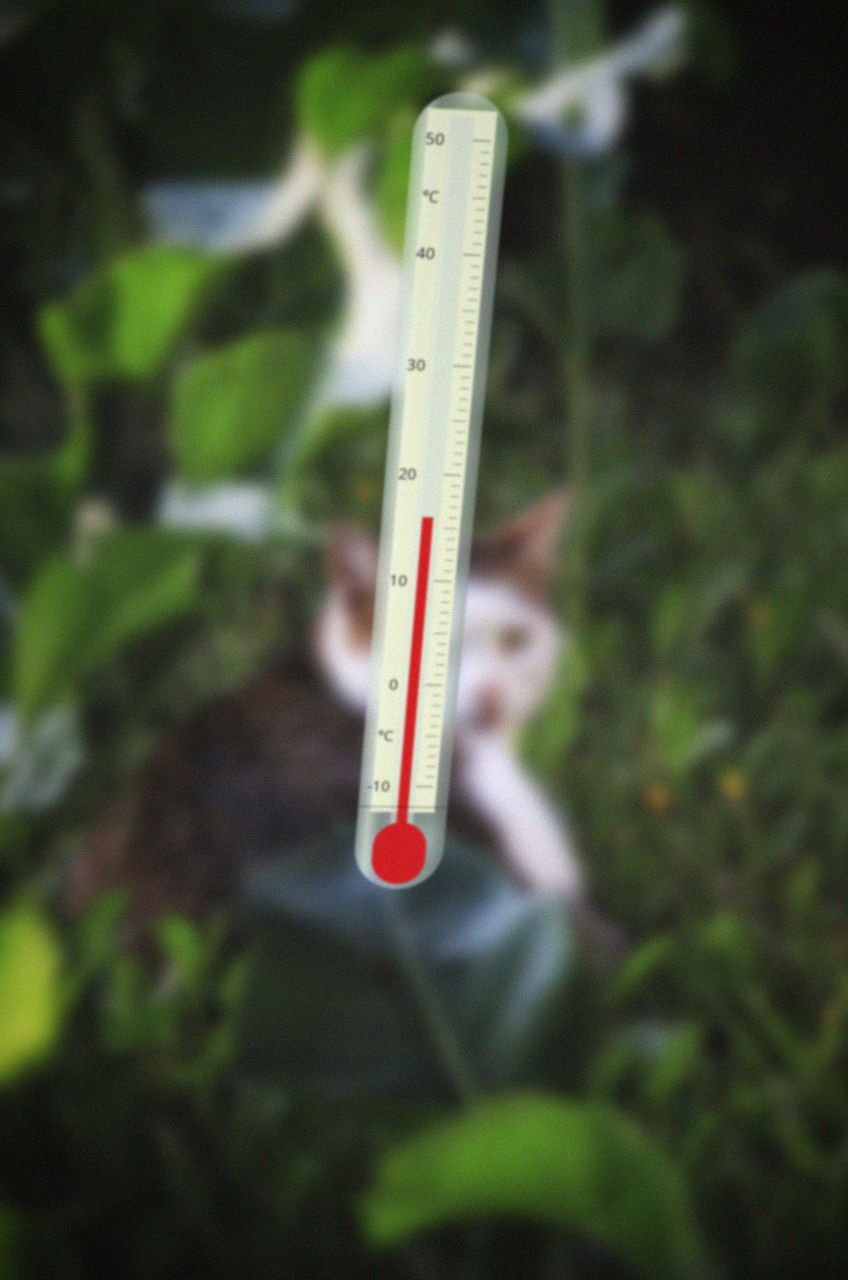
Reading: 16,°C
